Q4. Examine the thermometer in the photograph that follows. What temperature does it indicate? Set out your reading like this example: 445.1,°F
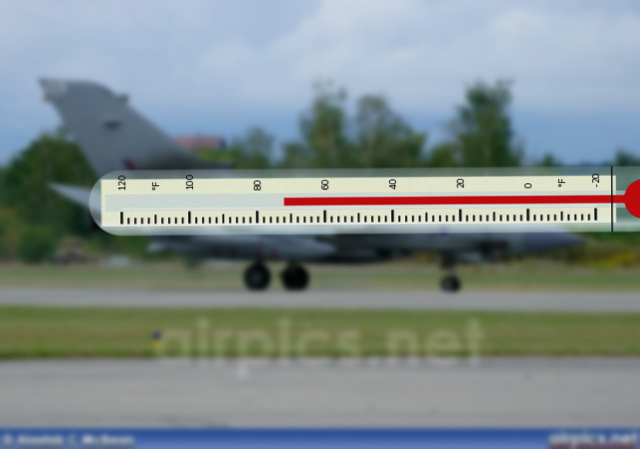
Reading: 72,°F
